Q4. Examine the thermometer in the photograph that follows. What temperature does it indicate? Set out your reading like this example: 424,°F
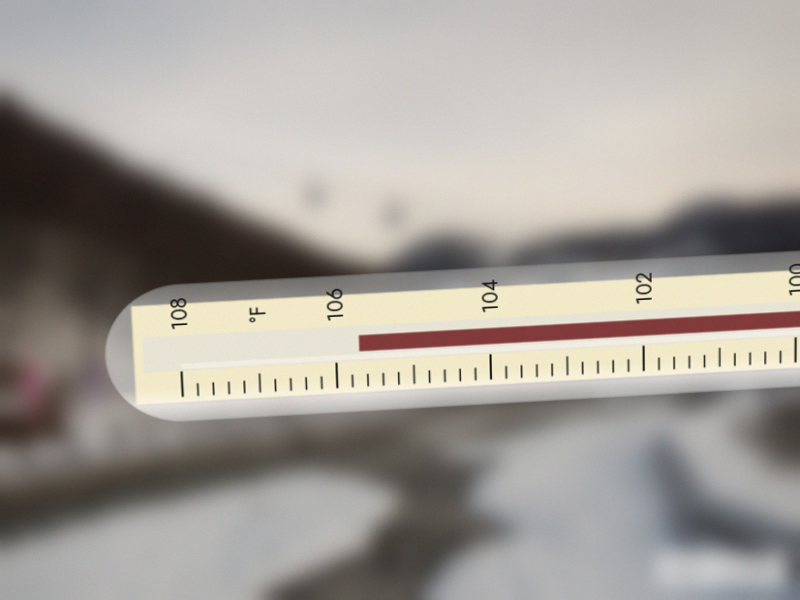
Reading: 105.7,°F
